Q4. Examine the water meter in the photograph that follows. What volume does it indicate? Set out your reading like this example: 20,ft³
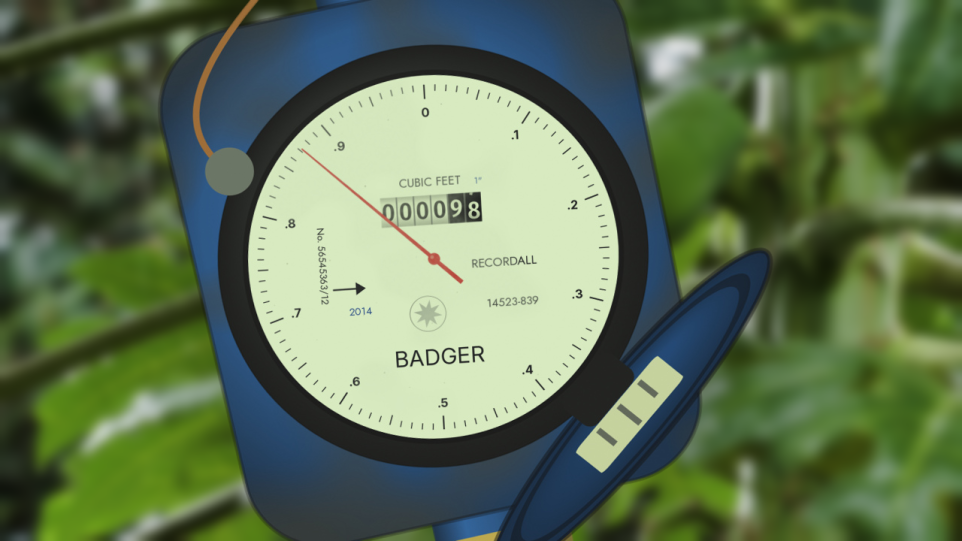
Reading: 97.87,ft³
